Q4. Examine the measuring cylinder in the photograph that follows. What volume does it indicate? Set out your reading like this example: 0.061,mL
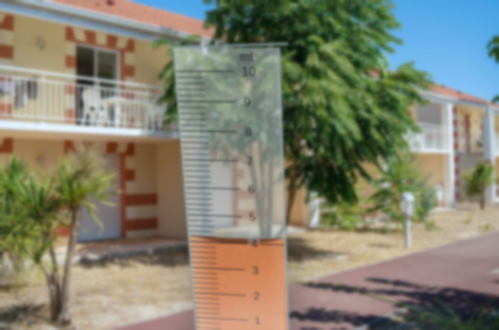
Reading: 4,mL
